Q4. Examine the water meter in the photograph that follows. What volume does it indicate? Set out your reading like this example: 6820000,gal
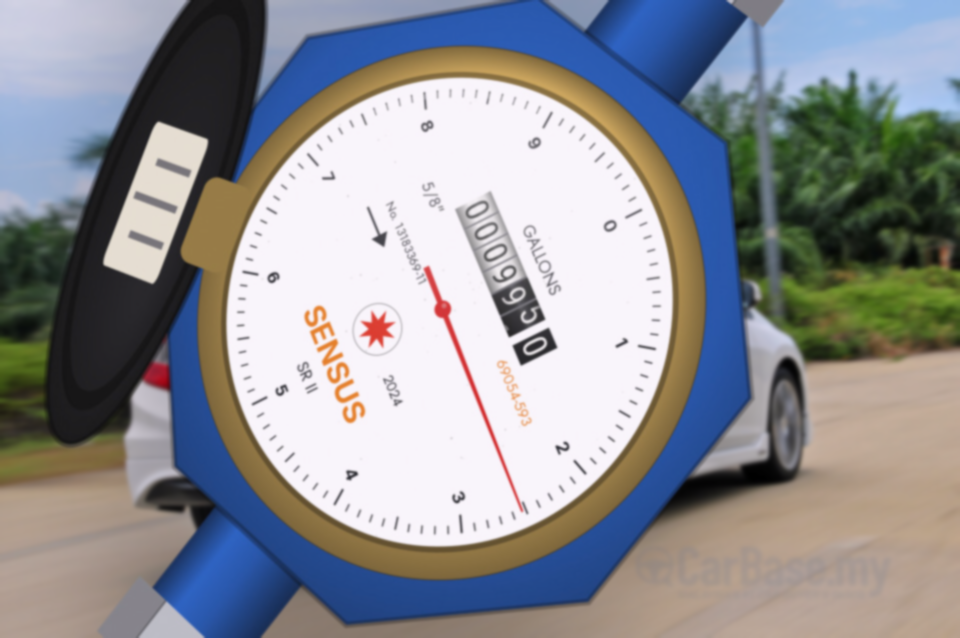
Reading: 9952.5,gal
